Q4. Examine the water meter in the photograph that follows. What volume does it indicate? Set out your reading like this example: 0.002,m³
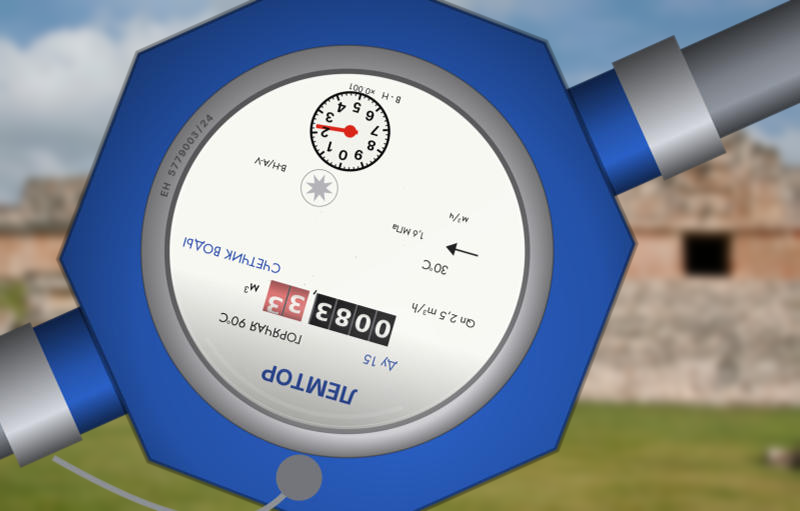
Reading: 83.332,m³
